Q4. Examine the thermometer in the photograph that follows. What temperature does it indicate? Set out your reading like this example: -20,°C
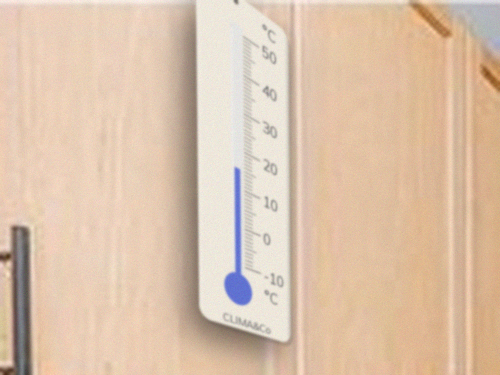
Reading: 15,°C
